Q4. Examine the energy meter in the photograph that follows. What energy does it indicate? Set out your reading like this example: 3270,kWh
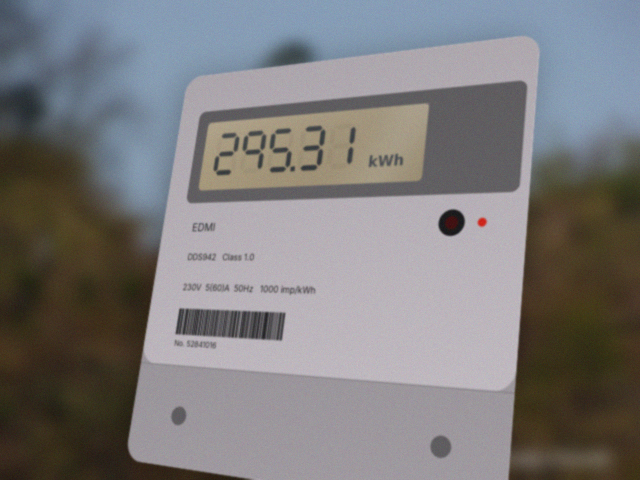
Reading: 295.31,kWh
